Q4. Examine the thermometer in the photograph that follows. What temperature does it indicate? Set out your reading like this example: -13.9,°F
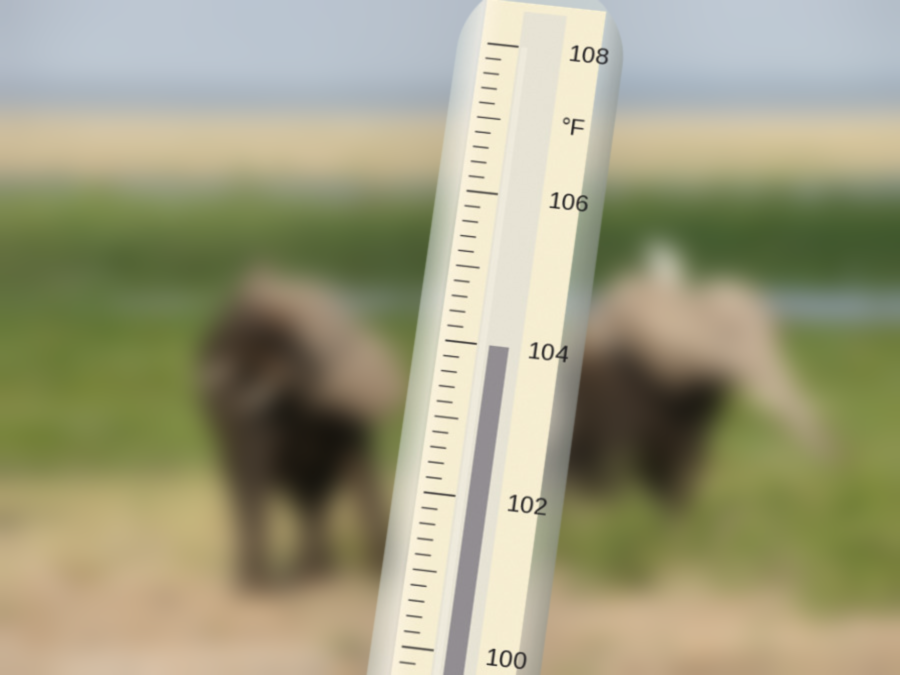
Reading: 104,°F
